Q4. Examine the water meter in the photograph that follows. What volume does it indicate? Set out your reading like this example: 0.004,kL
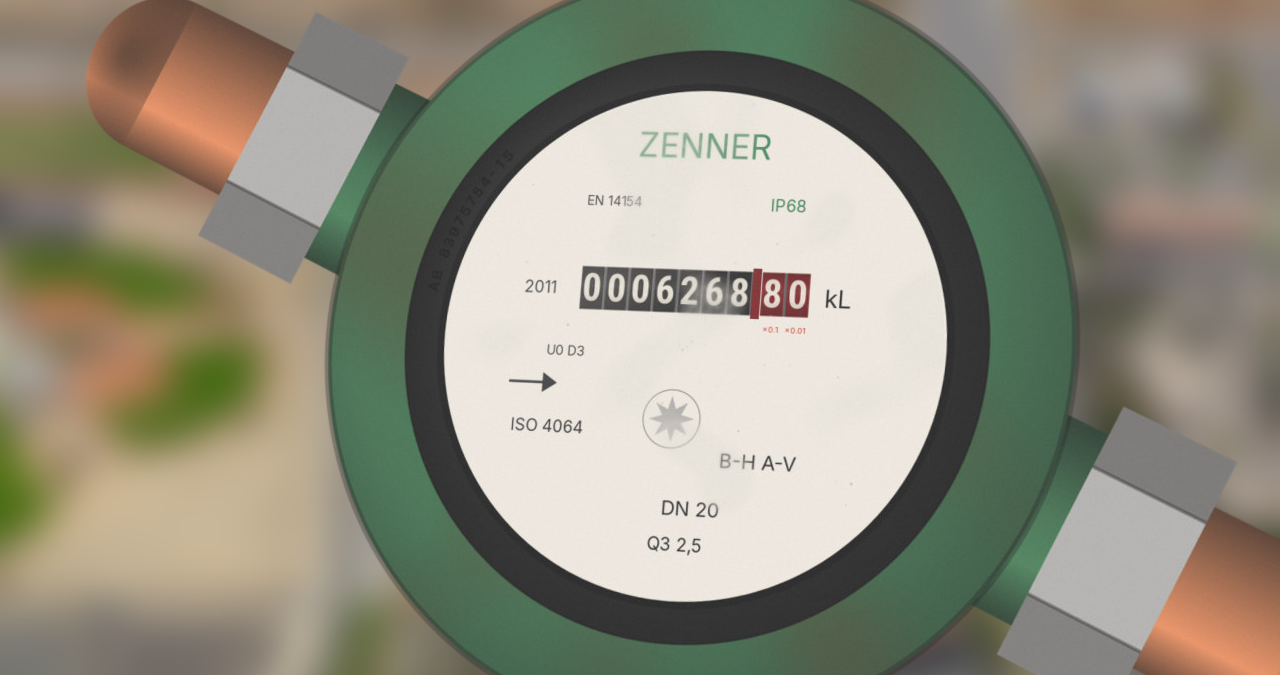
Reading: 6268.80,kL
